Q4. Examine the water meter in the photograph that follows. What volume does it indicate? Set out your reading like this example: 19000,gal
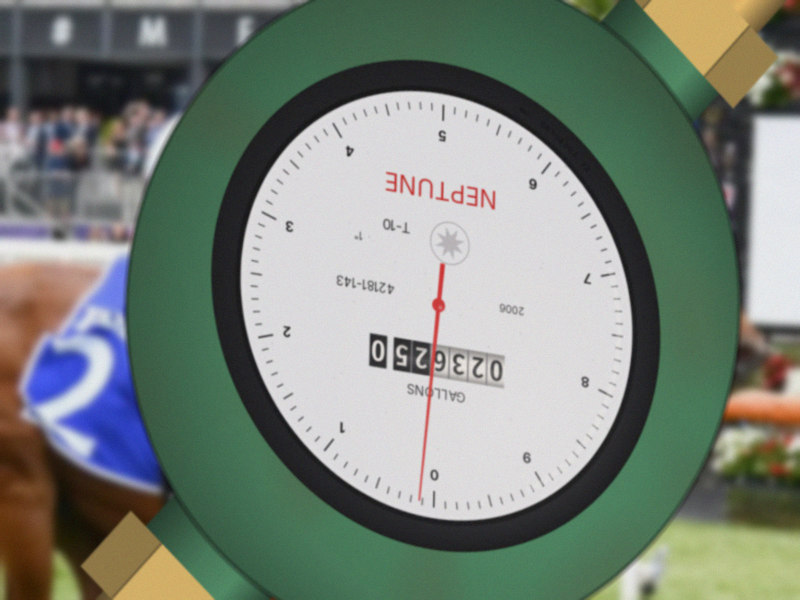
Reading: 236250.1,gal
